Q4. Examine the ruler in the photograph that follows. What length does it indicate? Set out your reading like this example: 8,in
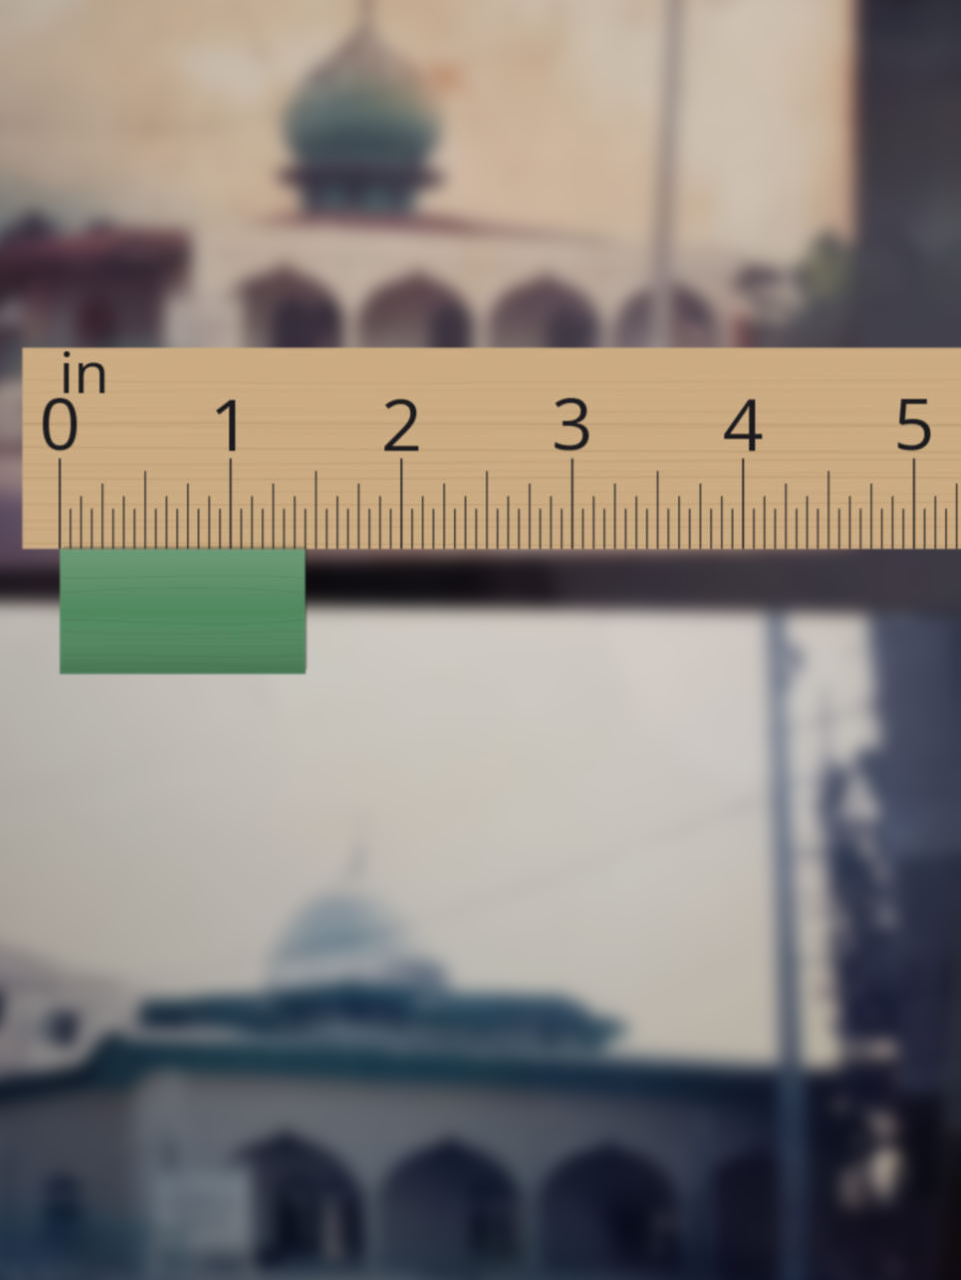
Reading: 1.4375,in
